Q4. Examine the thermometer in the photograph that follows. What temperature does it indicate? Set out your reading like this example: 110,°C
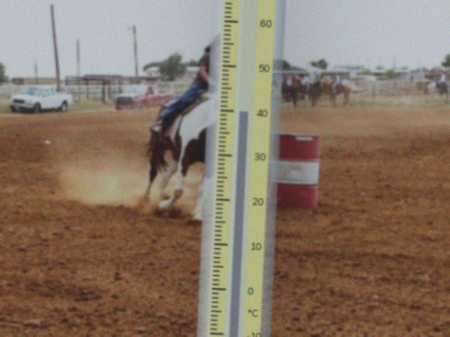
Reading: 40,°C
